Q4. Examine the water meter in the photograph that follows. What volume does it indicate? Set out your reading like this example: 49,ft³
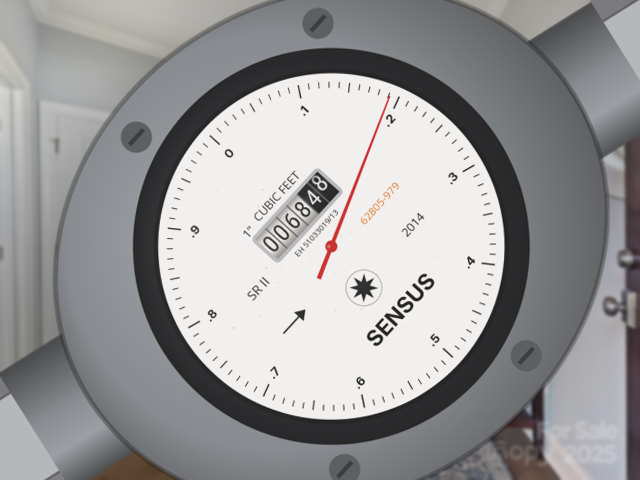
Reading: 6848.19,ft³
